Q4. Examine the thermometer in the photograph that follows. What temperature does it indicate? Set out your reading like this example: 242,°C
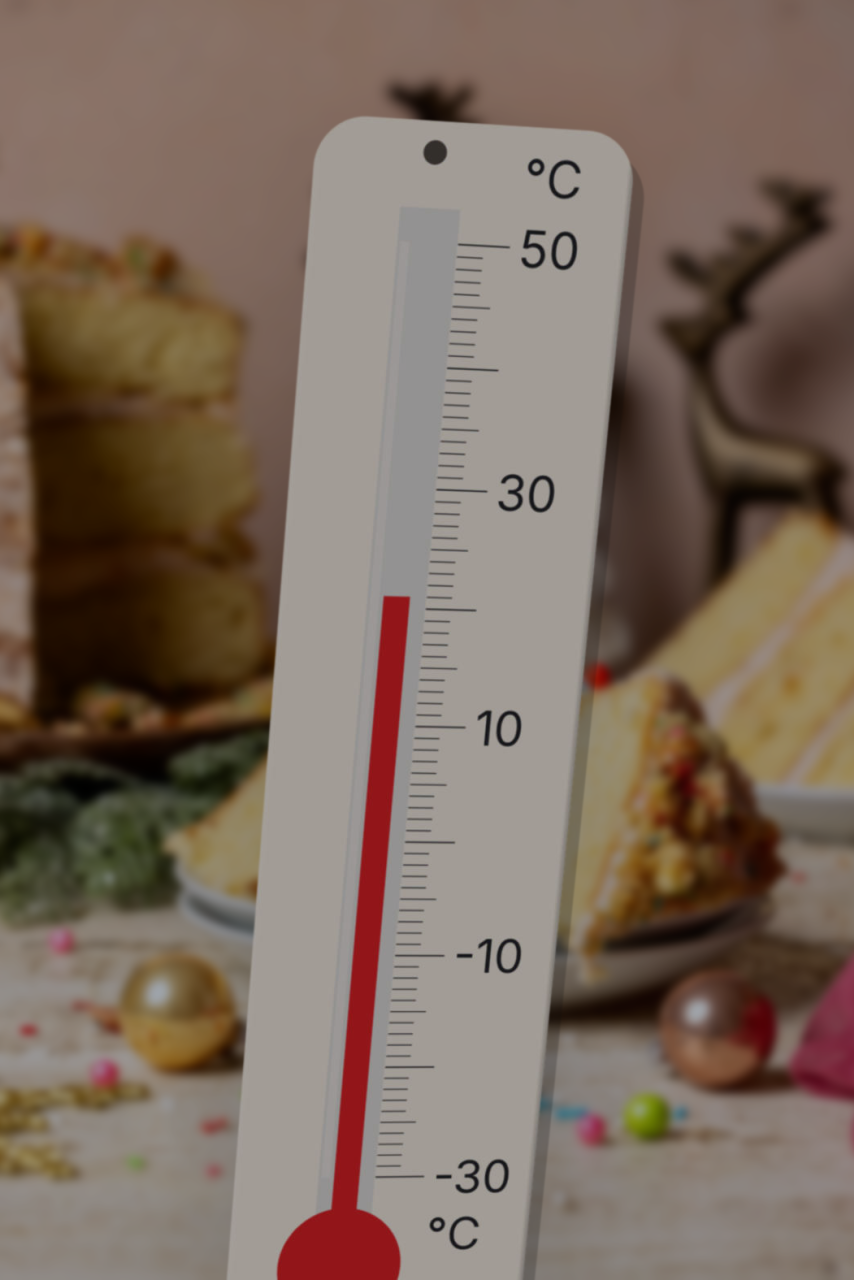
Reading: 21,°C
